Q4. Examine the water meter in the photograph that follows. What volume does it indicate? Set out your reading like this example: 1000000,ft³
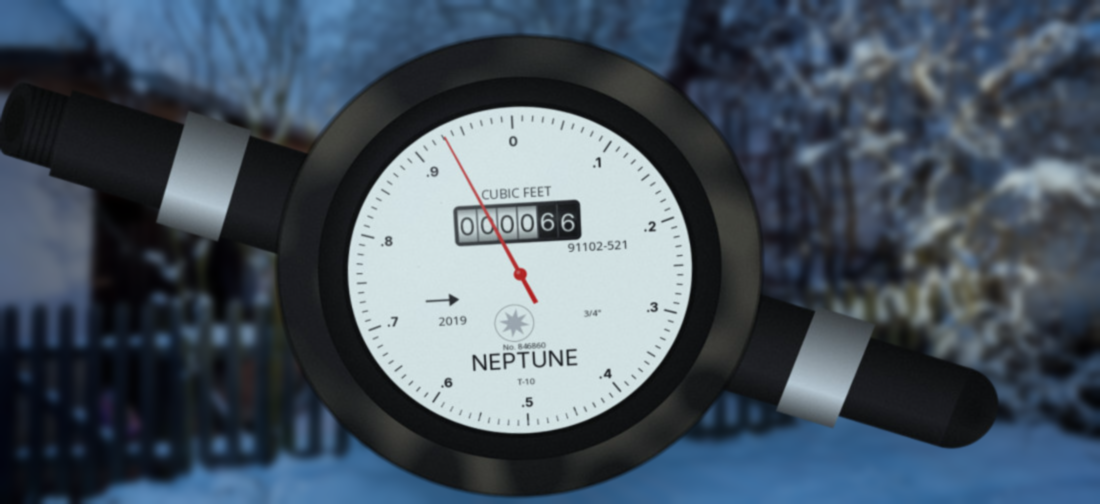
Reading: 65.93,ft³
